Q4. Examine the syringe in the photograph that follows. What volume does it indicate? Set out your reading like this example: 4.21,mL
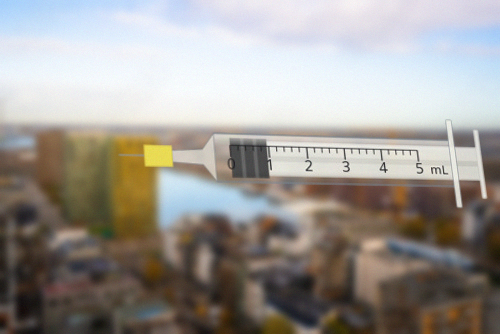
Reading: 0,mL
